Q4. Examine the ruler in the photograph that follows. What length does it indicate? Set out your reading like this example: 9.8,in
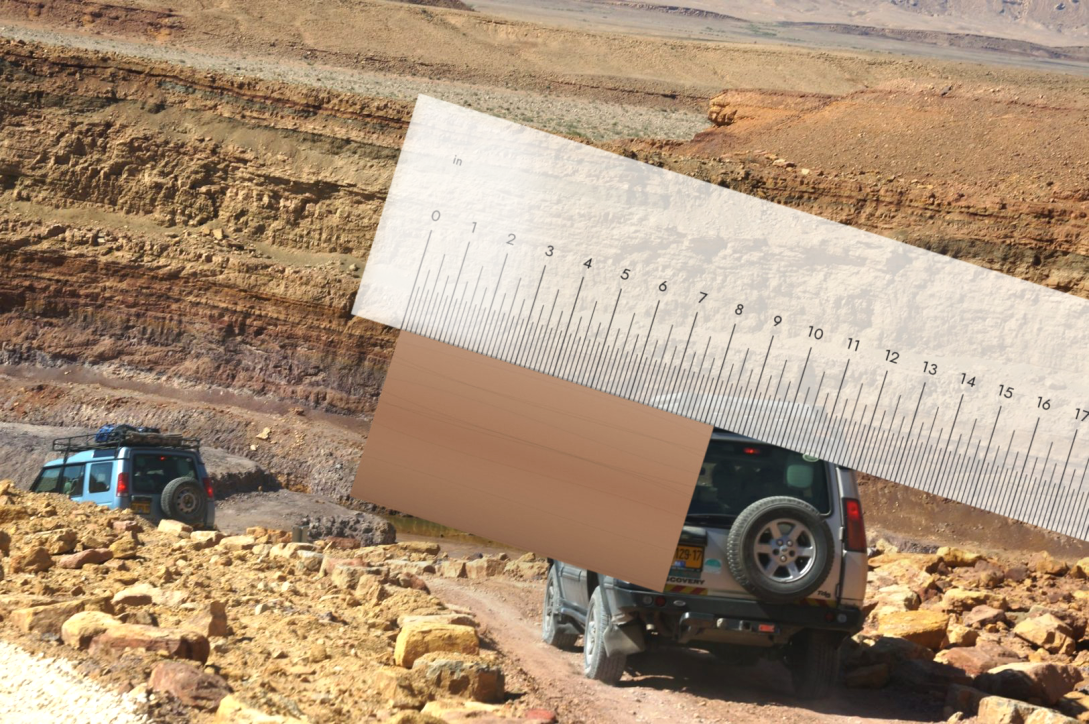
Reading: 8.25,in
